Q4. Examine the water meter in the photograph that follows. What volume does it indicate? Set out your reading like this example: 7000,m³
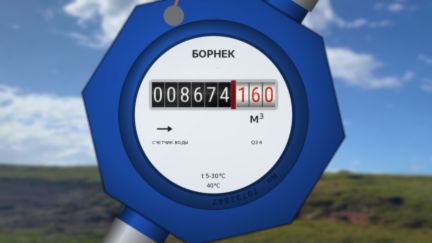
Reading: 8674.160,m³
